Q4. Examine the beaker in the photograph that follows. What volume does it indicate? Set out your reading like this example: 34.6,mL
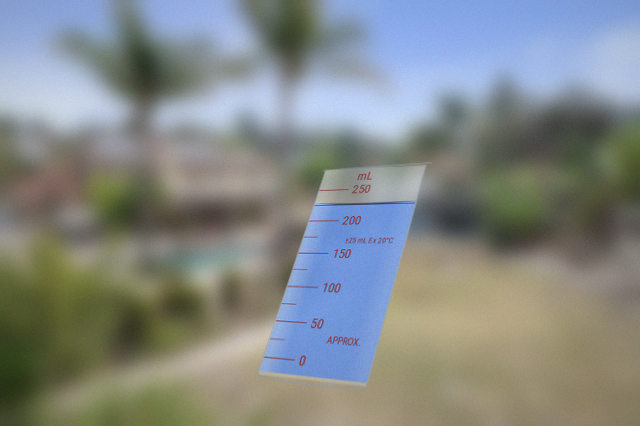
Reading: 225,mL
